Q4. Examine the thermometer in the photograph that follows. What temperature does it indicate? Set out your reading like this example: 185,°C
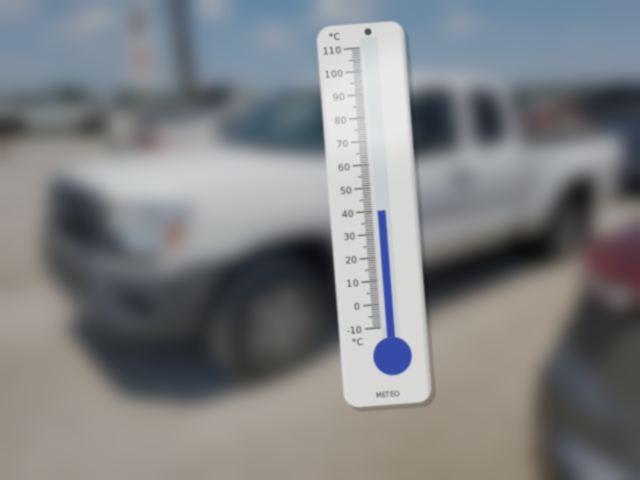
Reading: 40,°C
